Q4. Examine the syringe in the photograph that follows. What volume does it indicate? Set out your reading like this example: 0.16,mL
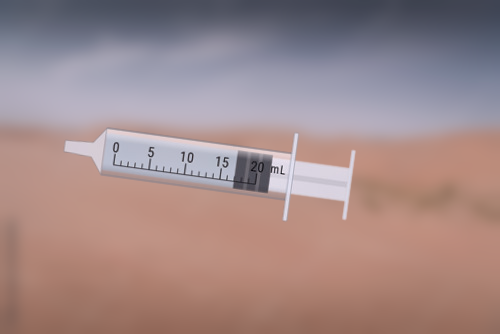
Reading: 17,mL
